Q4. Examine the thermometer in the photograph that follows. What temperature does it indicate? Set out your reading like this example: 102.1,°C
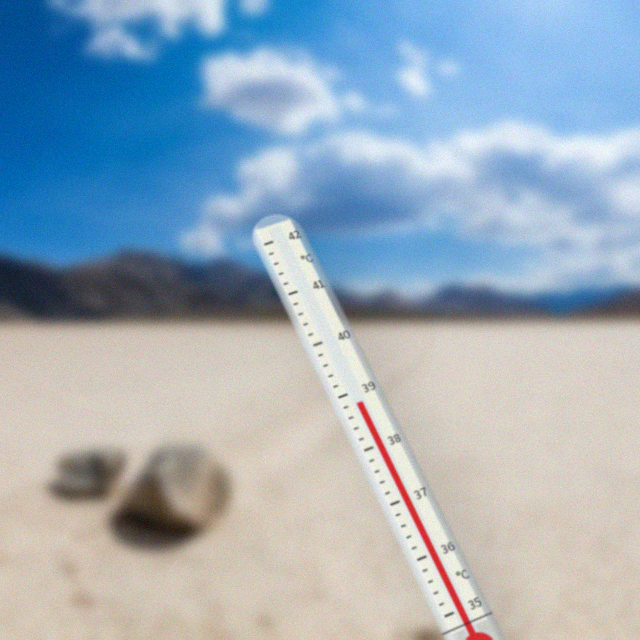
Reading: 38.8,°C
